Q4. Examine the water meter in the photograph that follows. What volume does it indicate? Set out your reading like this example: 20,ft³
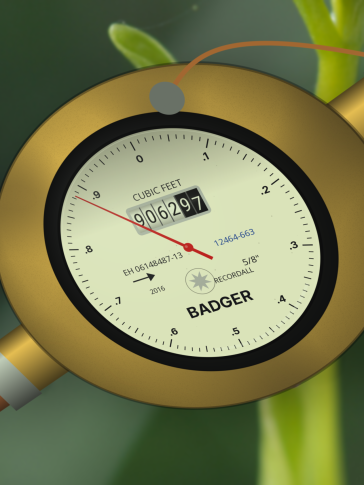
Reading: 906296.88,ft³
